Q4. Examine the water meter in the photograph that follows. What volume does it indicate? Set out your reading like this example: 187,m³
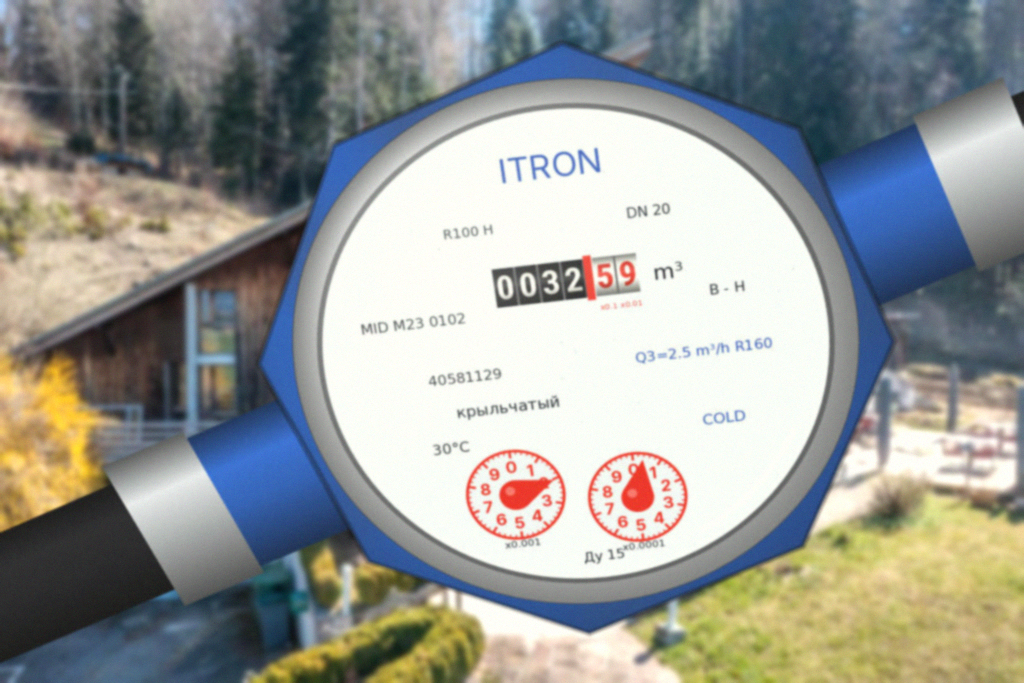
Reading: 32.5920,m³
